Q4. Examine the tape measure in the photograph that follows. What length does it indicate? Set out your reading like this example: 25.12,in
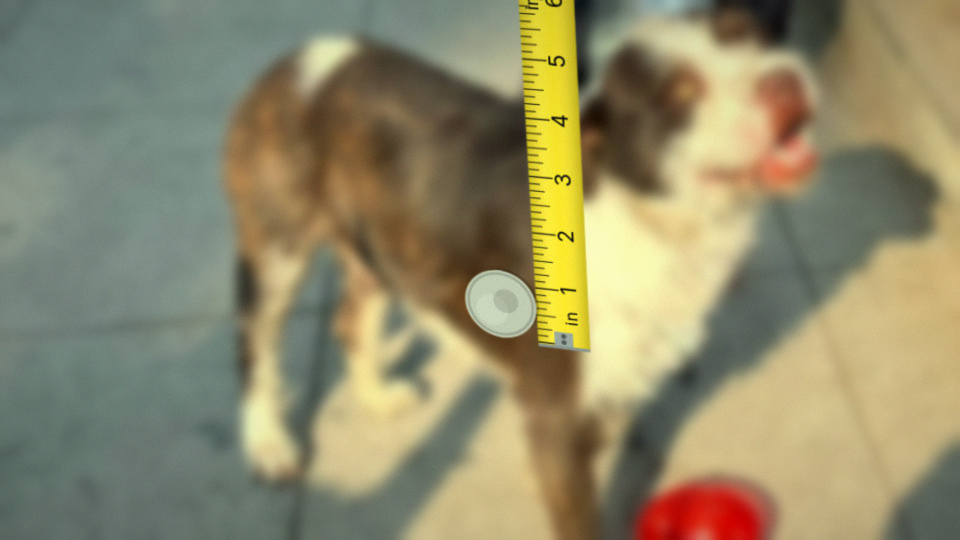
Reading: 1.25,in
